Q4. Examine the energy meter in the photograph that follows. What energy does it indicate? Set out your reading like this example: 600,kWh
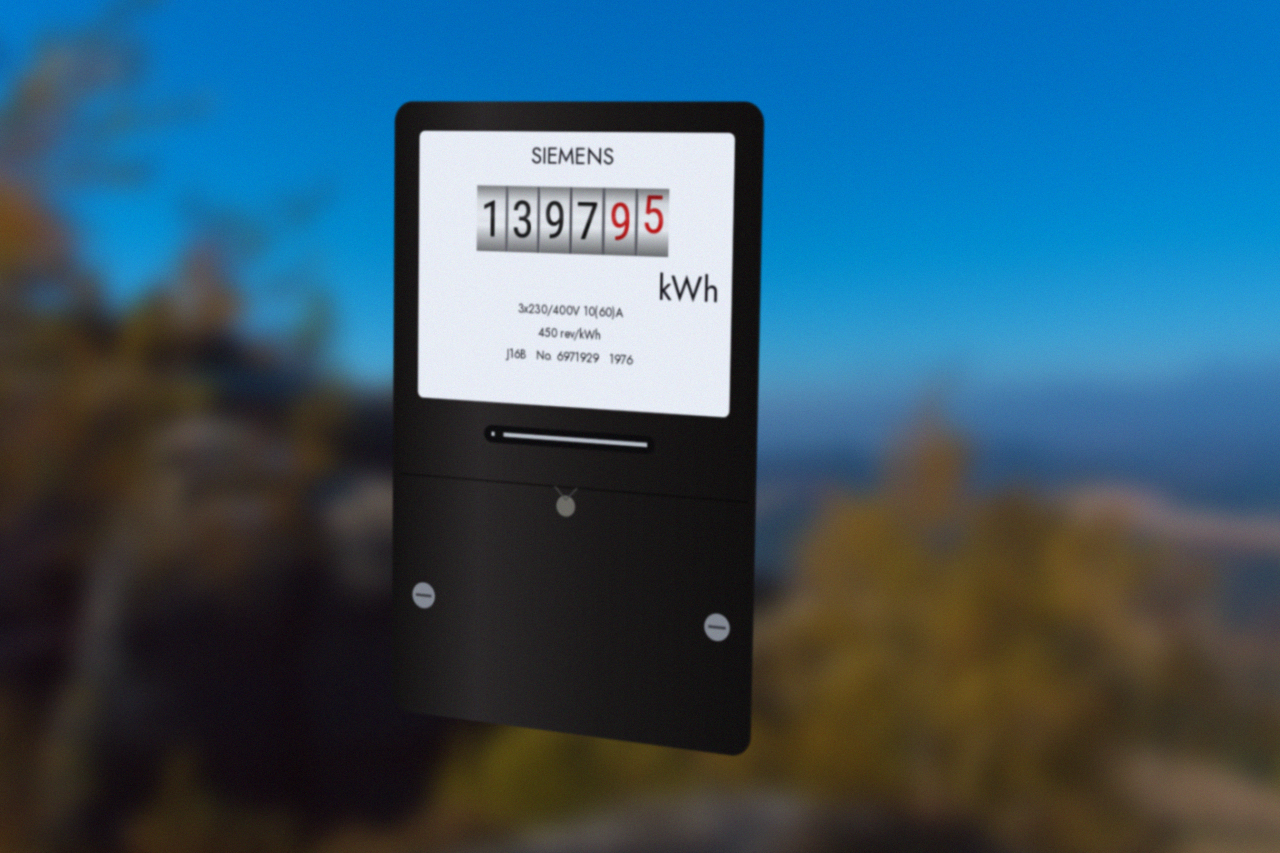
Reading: 1397.95,kWh
